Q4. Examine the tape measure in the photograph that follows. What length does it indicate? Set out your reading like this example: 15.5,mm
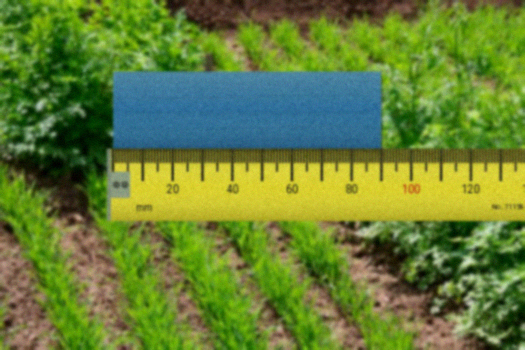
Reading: 90,mm
